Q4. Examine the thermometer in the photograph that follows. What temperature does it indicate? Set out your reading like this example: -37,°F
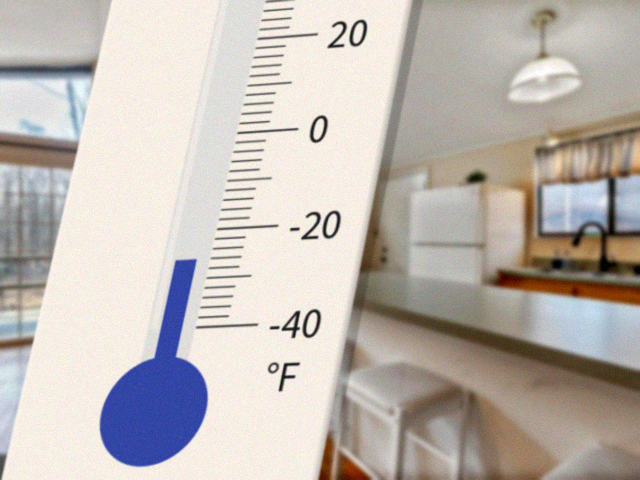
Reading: -26,°F
